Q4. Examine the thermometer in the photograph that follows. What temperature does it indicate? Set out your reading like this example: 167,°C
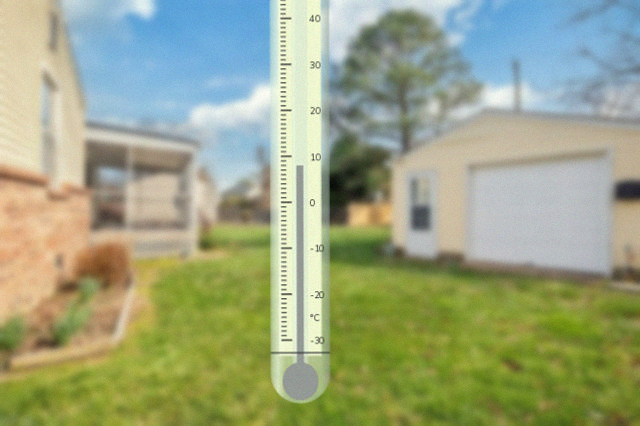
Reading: 8,°C
